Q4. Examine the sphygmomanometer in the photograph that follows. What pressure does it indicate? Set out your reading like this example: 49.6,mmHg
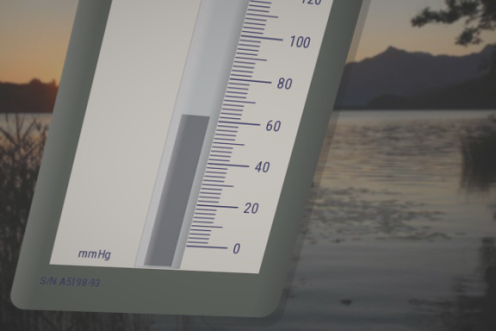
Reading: 62,mmHg
